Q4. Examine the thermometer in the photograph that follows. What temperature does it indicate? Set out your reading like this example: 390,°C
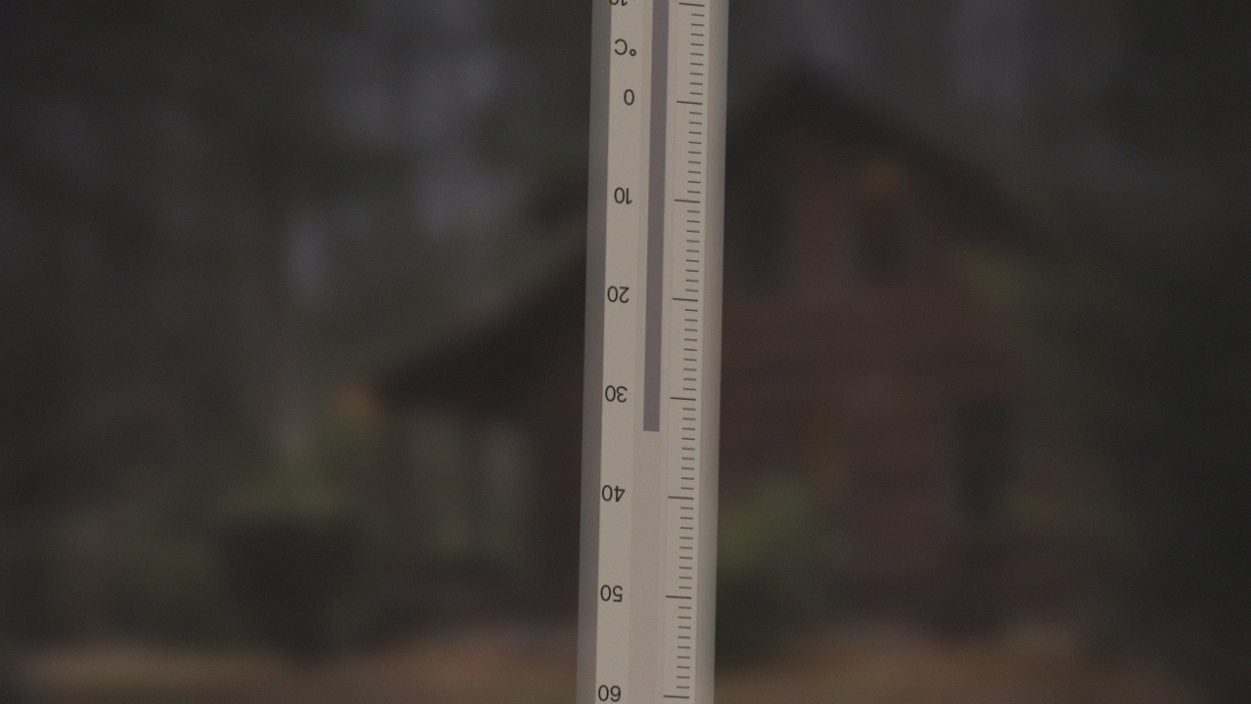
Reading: 33.5,°C
